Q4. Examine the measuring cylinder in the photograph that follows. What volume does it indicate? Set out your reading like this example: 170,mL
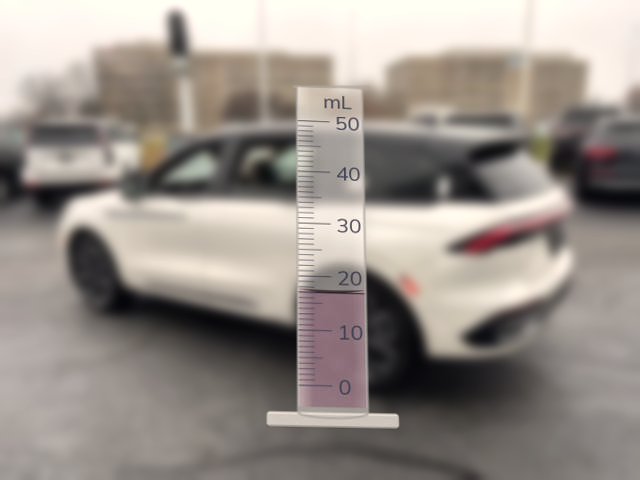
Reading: 17,mL
